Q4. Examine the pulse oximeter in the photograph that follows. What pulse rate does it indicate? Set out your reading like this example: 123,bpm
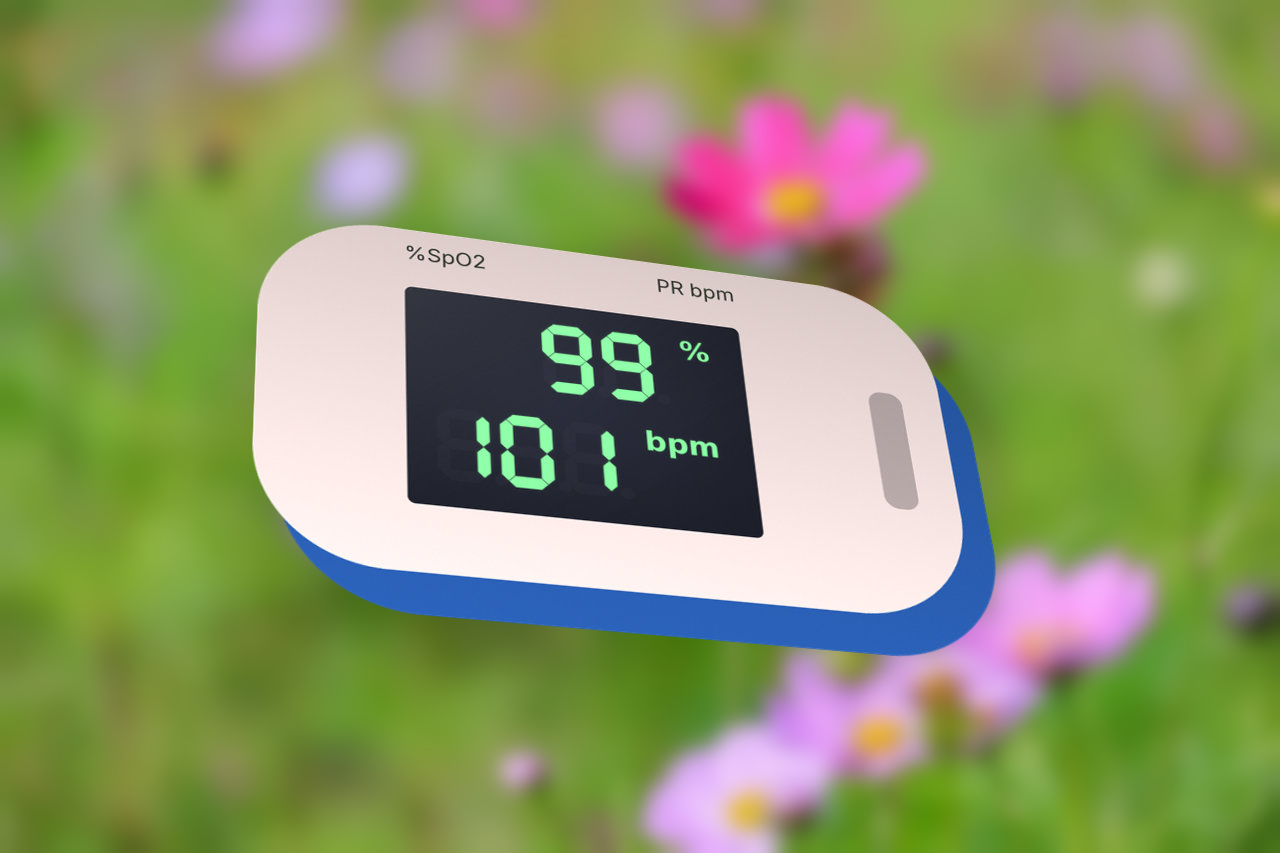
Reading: 101,bpm
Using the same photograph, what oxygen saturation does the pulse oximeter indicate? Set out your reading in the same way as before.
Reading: 99,%
